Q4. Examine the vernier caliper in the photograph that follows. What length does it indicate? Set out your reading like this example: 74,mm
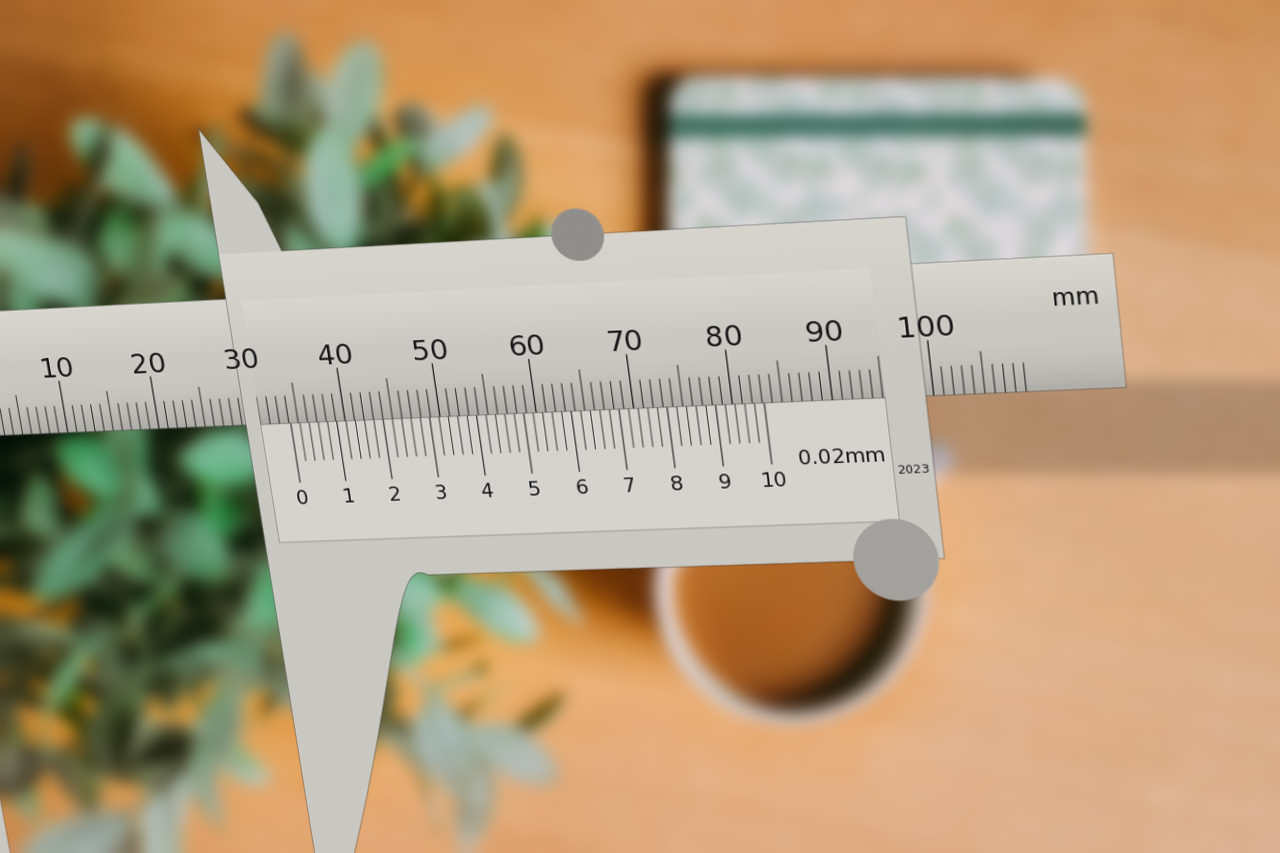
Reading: 34.2,mm
